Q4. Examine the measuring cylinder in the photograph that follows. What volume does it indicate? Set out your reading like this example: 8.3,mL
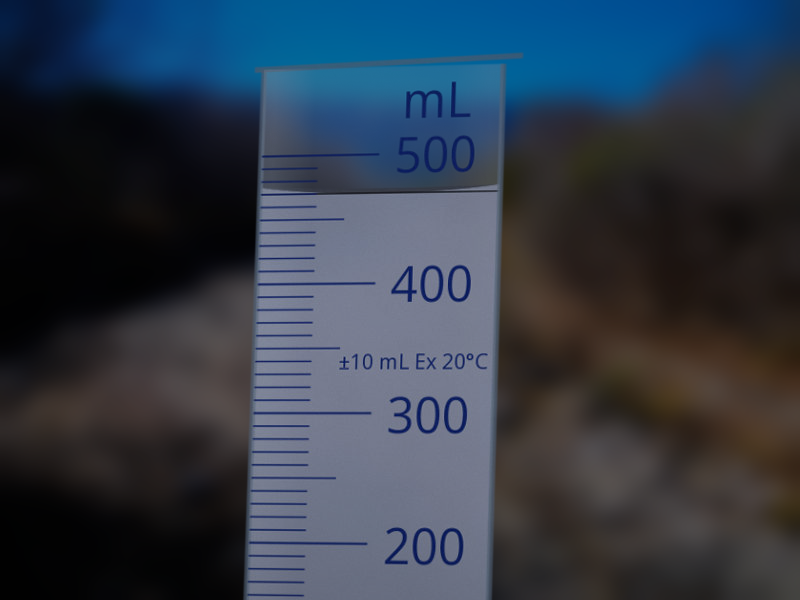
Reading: 470,mL
